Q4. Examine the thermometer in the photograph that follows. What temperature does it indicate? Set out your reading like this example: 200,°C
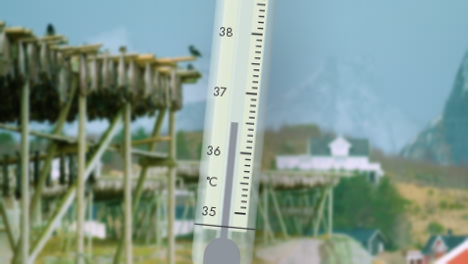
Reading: 36.5,°C
